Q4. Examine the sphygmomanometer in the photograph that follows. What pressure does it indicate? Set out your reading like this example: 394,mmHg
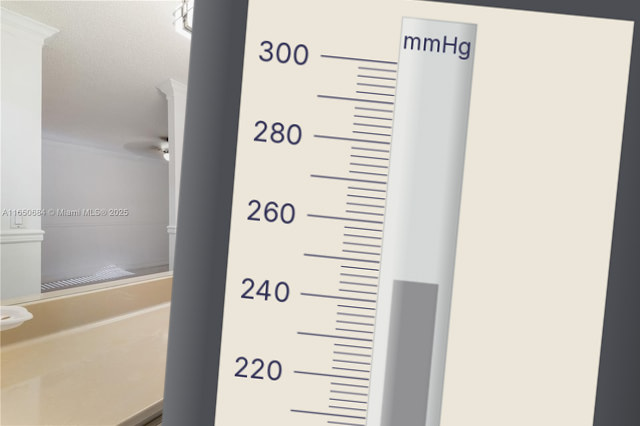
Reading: 246,mmHg
